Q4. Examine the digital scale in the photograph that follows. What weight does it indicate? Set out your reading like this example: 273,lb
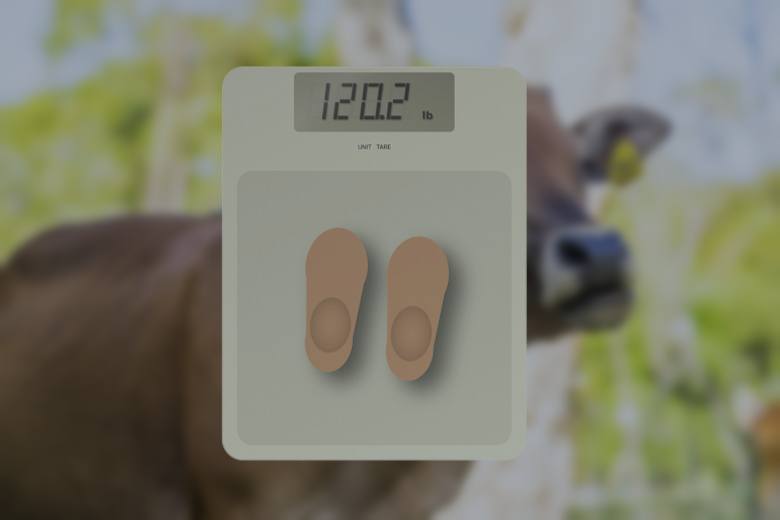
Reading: 120.2,lb
